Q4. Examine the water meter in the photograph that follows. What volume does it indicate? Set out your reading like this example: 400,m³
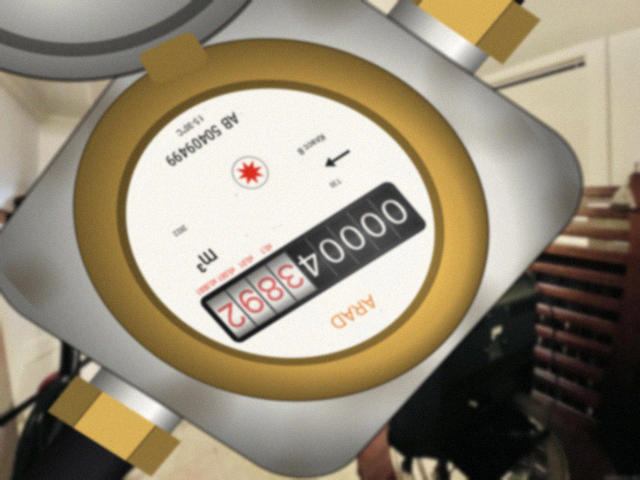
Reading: 4.3892,m³
